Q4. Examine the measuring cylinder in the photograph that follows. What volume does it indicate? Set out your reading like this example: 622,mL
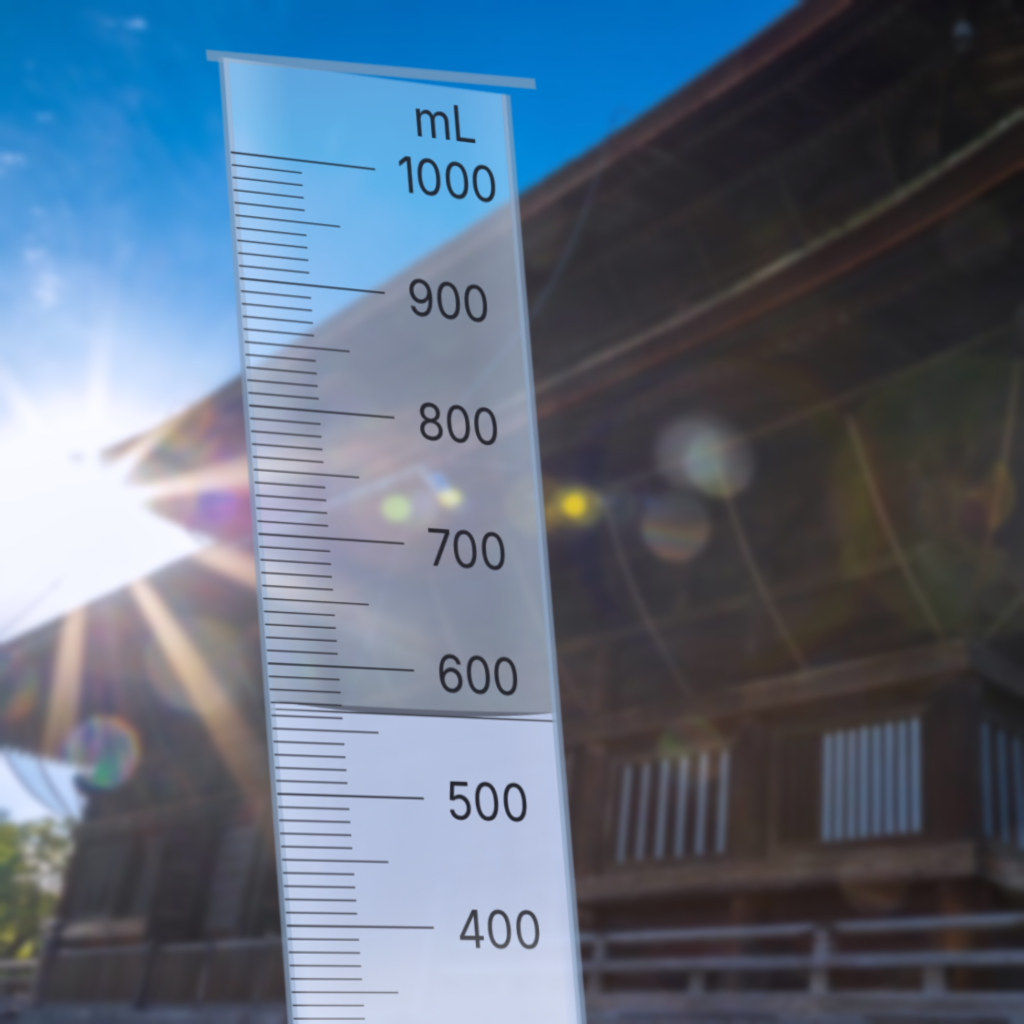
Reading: 565,mL
